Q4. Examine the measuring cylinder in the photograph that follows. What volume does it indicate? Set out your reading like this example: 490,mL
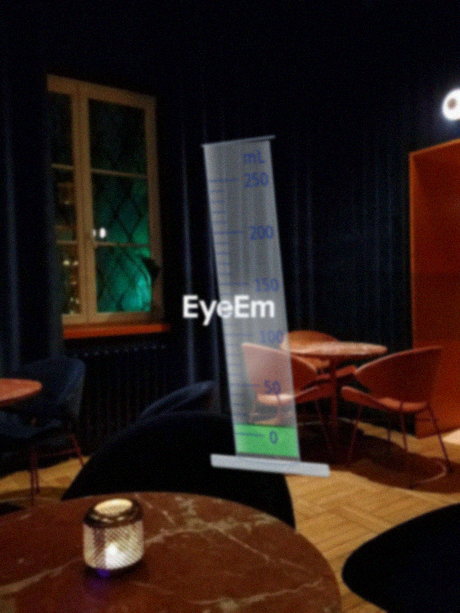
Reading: 10,mL
